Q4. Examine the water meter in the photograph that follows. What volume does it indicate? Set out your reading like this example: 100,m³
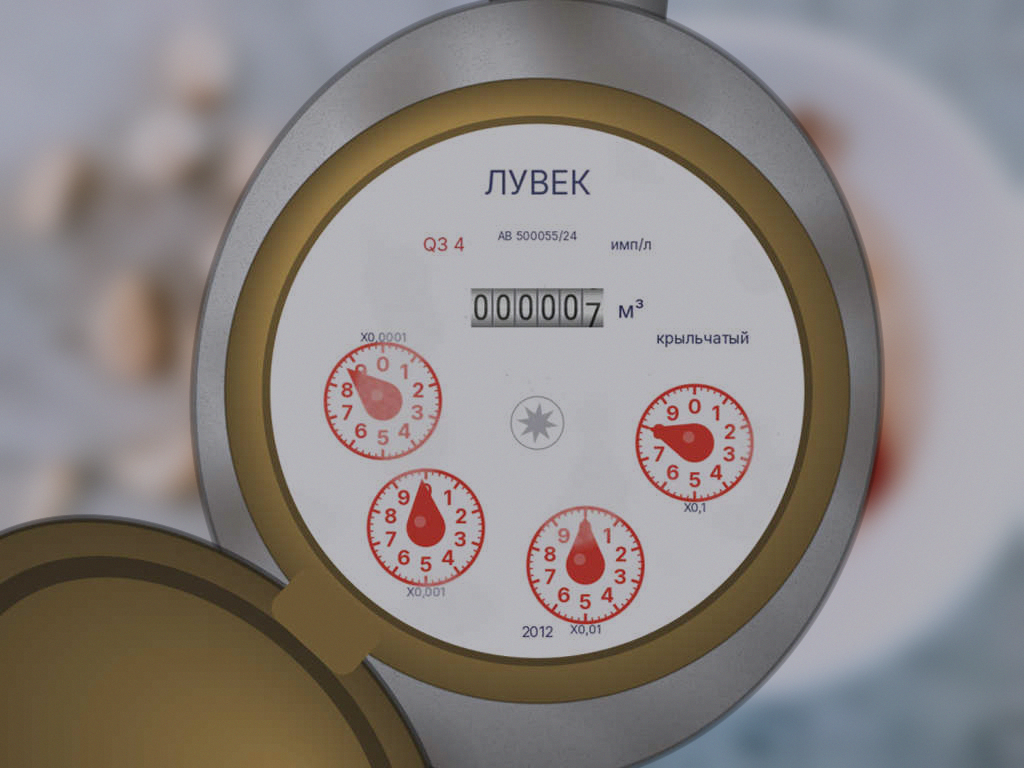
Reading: 6.7998,m³
